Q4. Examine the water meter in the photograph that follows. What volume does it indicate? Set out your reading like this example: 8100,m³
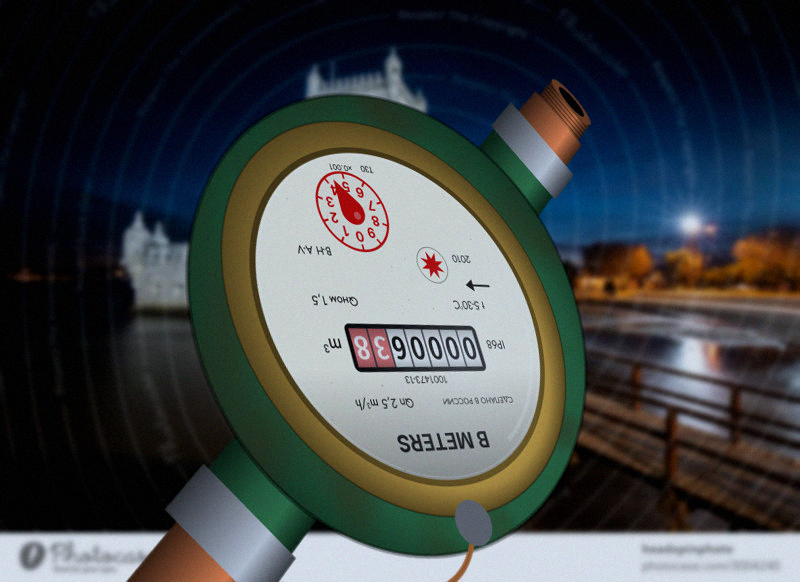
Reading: 6.384,m³
